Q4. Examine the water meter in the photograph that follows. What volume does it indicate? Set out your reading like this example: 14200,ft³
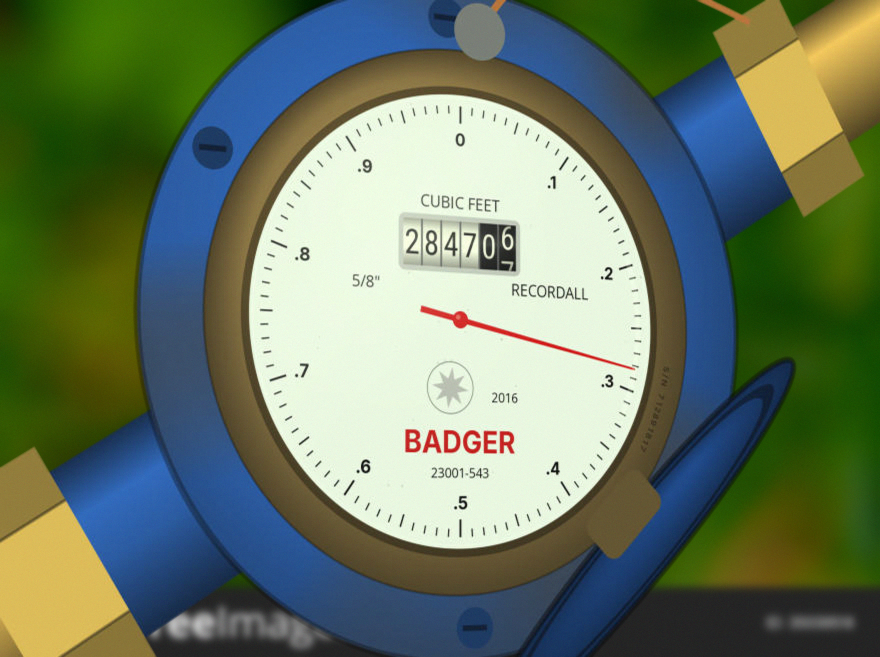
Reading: 284706.28,ft³
